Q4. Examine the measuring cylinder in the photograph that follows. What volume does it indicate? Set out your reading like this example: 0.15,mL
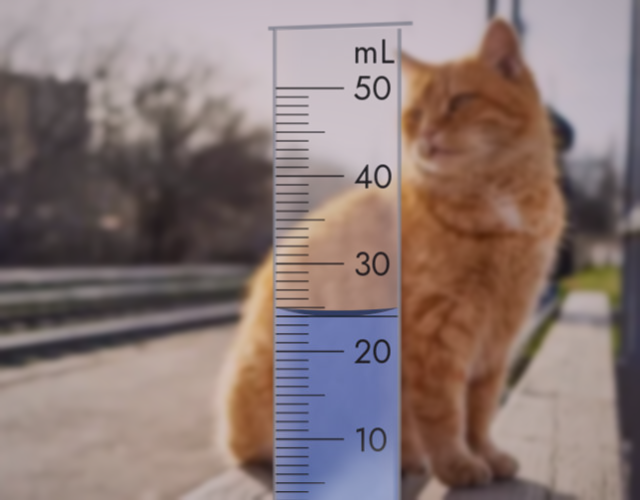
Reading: 24,mL
